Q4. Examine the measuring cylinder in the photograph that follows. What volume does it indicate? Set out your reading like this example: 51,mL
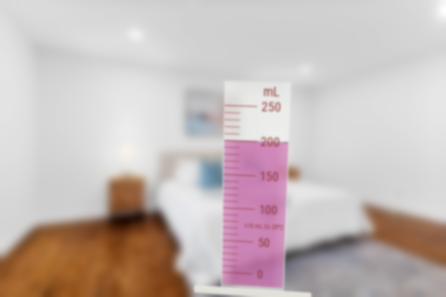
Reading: 200,mL
